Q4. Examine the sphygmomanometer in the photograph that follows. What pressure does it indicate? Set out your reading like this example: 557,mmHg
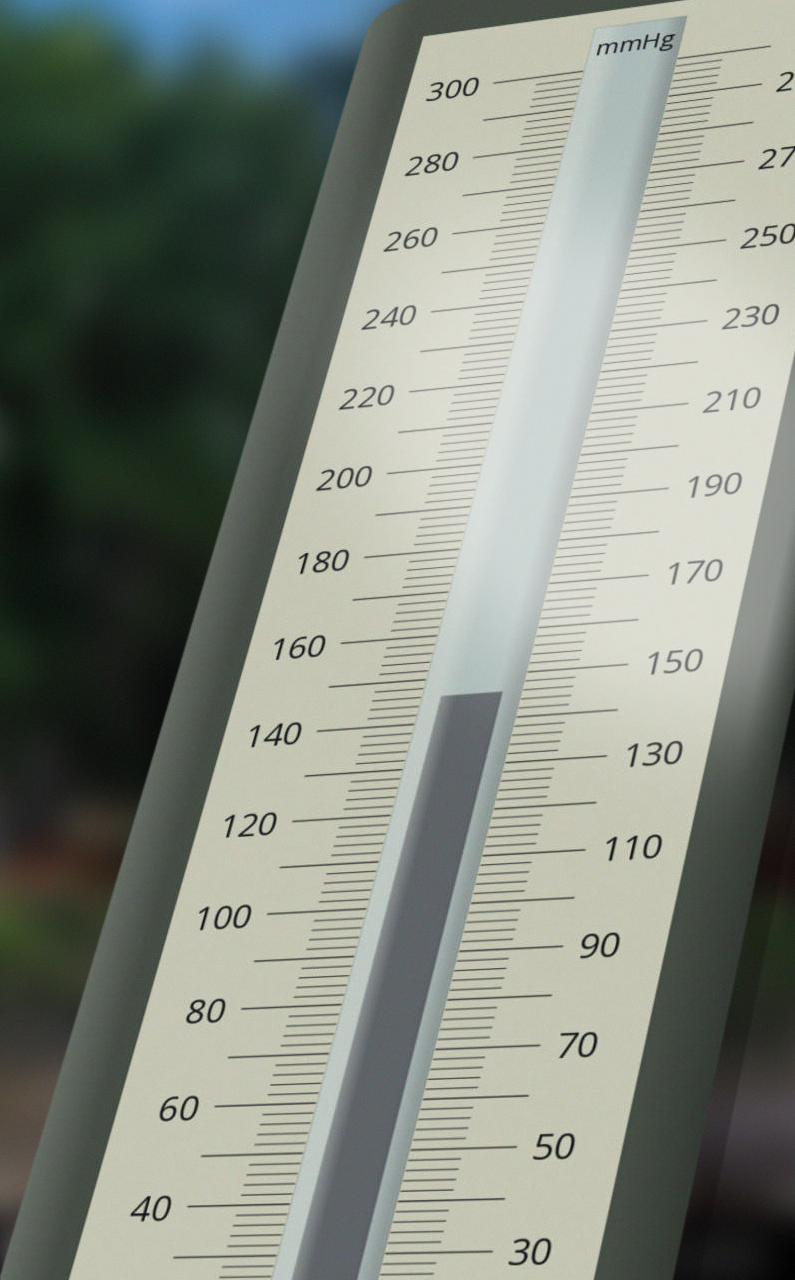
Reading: 146,mmHg
